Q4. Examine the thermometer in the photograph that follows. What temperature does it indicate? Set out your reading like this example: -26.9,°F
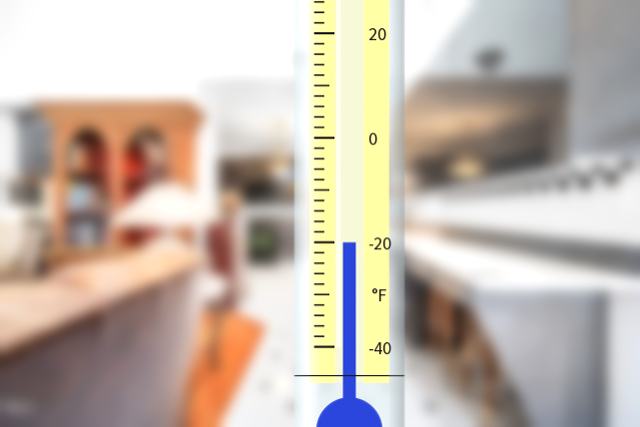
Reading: -20,°F
